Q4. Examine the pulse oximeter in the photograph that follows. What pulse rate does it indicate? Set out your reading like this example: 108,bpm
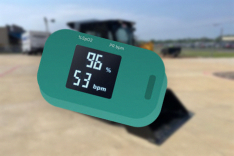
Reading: 53,bpm
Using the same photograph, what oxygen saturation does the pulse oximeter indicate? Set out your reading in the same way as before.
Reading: 96,%
